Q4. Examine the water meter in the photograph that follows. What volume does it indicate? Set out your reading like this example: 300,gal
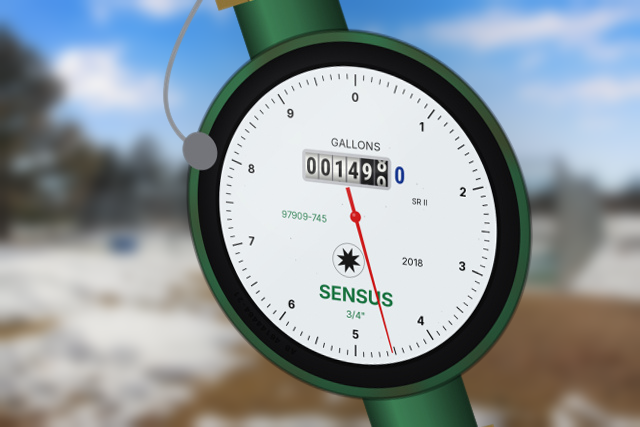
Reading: 14984.5,gal
